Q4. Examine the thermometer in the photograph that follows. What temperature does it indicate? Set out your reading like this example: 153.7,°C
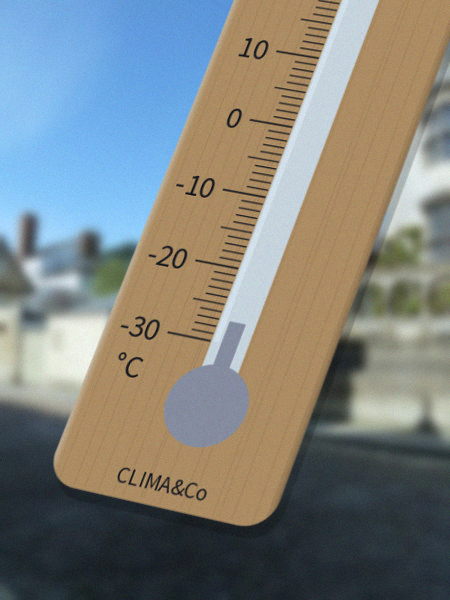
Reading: -27,°C
